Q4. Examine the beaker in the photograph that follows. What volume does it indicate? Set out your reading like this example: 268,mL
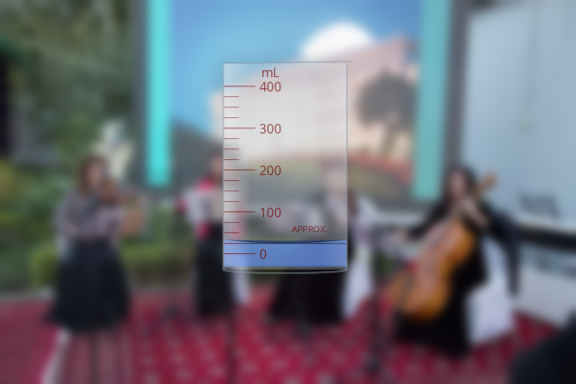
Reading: 25,mL
